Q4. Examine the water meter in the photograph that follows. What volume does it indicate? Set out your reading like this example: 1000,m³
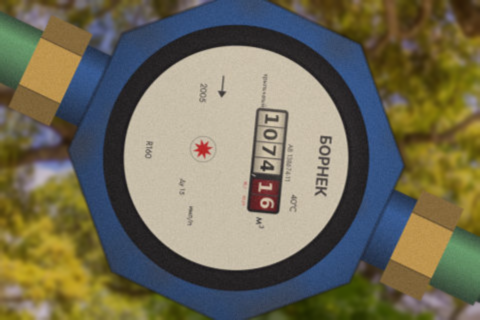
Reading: 1074.16,m³
